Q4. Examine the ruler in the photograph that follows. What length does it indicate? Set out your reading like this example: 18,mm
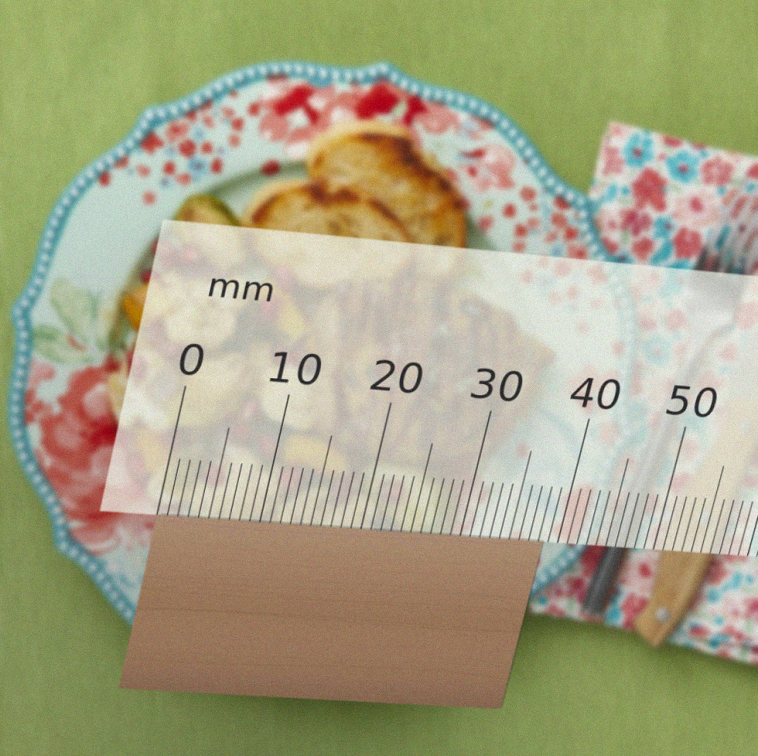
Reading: 38.5,mm
